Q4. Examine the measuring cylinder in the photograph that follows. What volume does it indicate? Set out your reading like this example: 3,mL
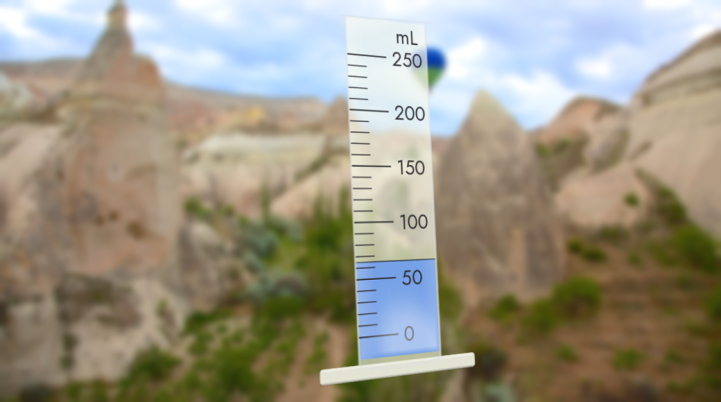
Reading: 65,mL
